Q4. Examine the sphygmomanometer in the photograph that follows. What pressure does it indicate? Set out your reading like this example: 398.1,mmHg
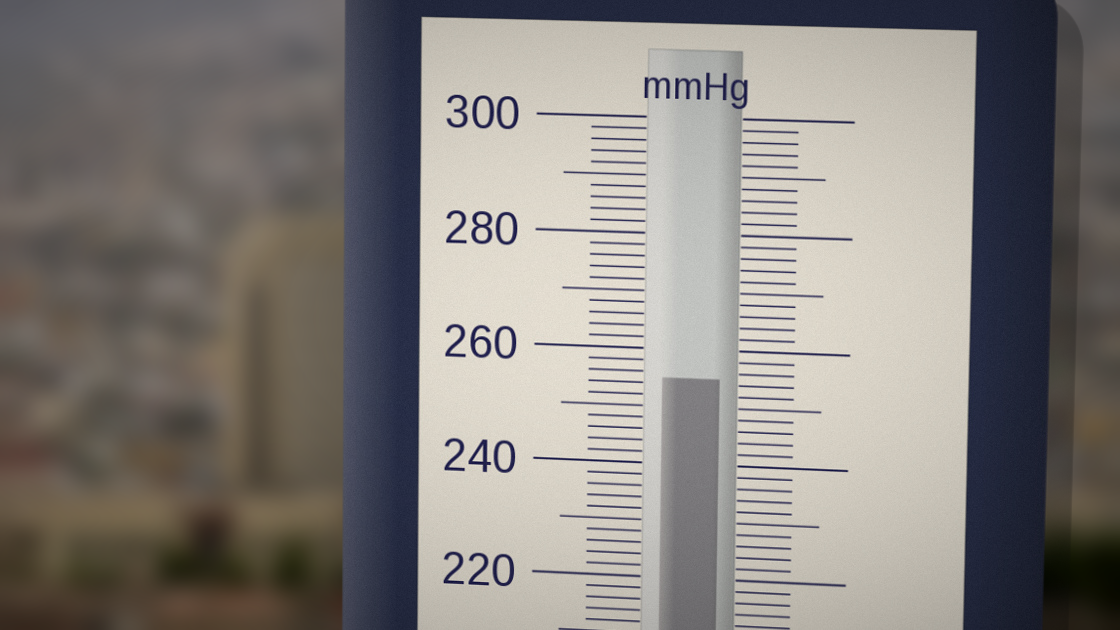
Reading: 255,mmHg
